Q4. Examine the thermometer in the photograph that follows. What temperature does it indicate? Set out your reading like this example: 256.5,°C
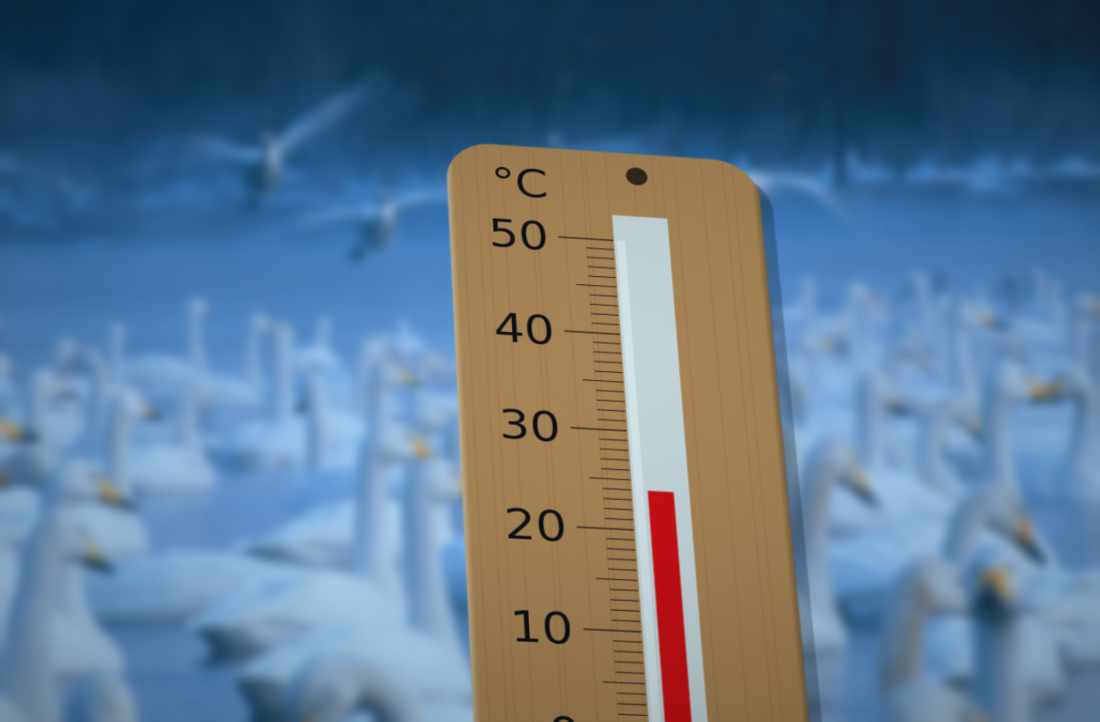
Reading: 24,°C
